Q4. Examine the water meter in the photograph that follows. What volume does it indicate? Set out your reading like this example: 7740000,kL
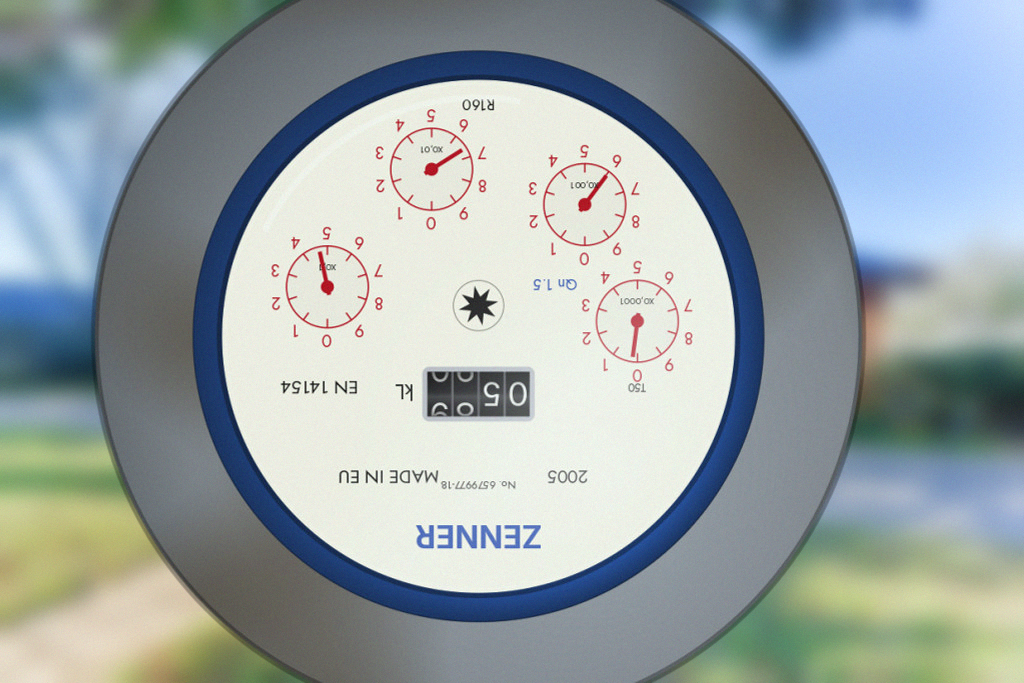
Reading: 589.4660,kL
